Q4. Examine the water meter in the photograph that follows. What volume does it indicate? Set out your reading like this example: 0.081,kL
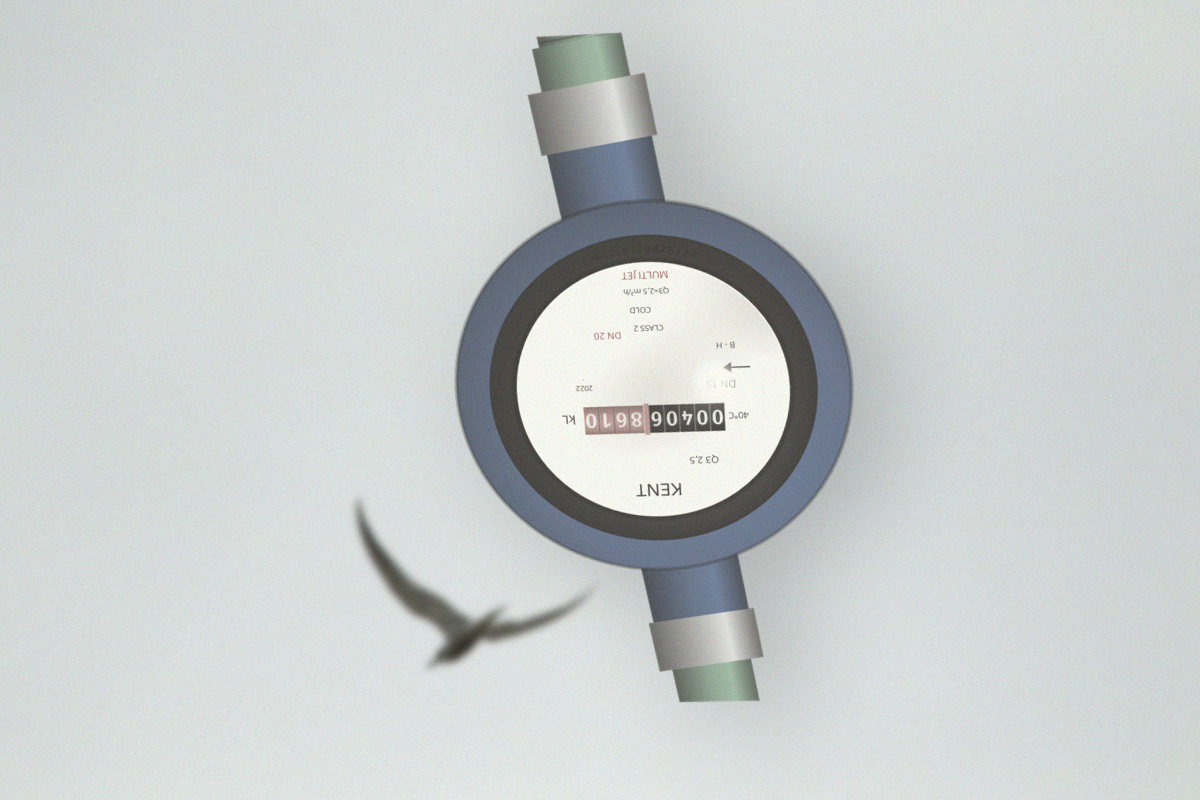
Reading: 406.8610,kL
